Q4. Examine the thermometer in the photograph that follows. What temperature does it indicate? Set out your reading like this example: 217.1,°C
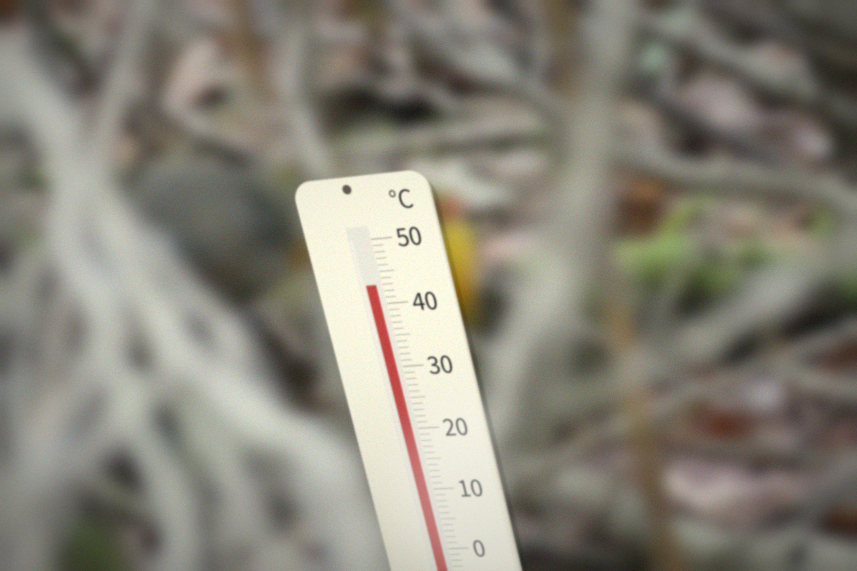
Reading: 43,°C
